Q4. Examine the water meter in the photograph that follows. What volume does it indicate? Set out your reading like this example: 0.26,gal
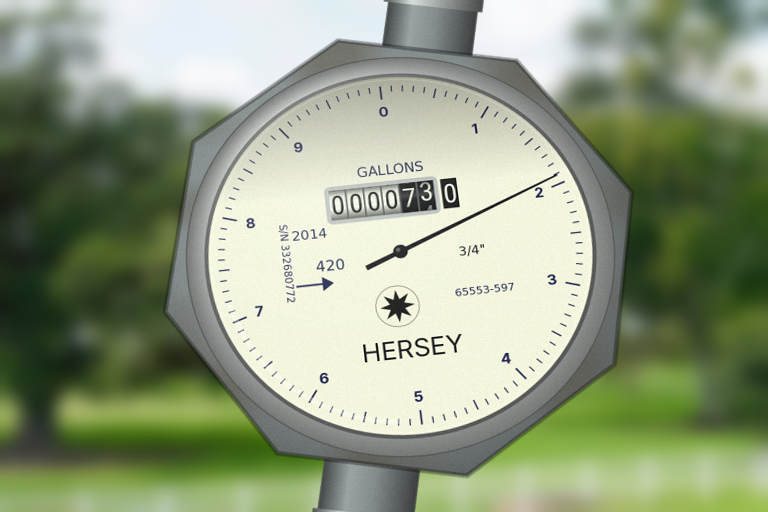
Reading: 731.9,gal
